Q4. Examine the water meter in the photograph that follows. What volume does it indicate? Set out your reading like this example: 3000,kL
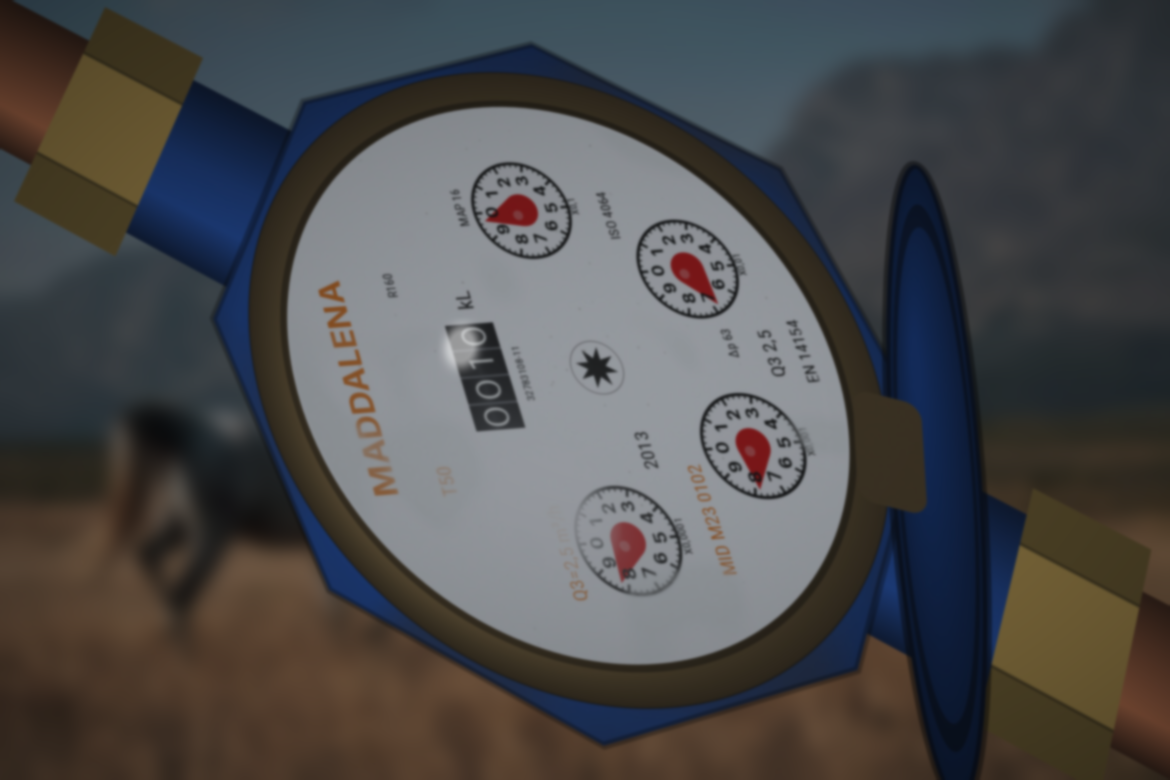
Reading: 9.9678,kL
